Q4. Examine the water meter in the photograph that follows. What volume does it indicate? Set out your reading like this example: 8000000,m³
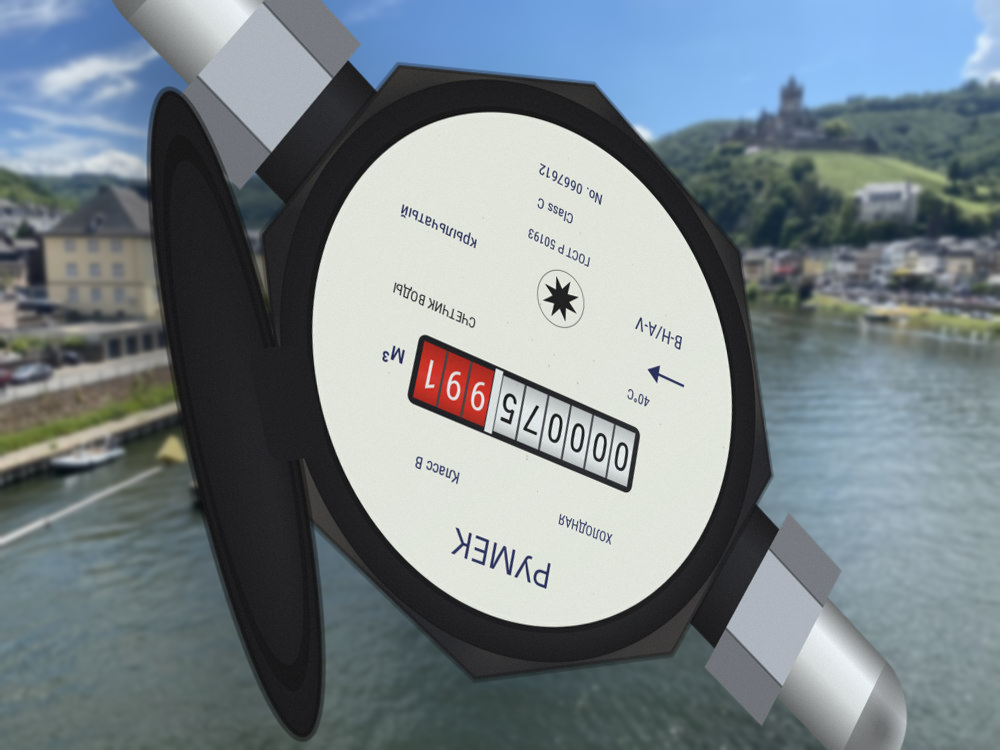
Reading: 75.991,m³
